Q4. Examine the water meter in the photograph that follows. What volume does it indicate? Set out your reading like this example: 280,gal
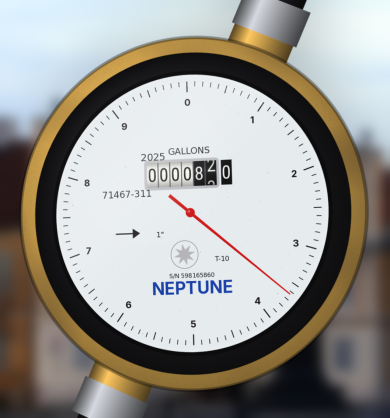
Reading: 823.6,gal
